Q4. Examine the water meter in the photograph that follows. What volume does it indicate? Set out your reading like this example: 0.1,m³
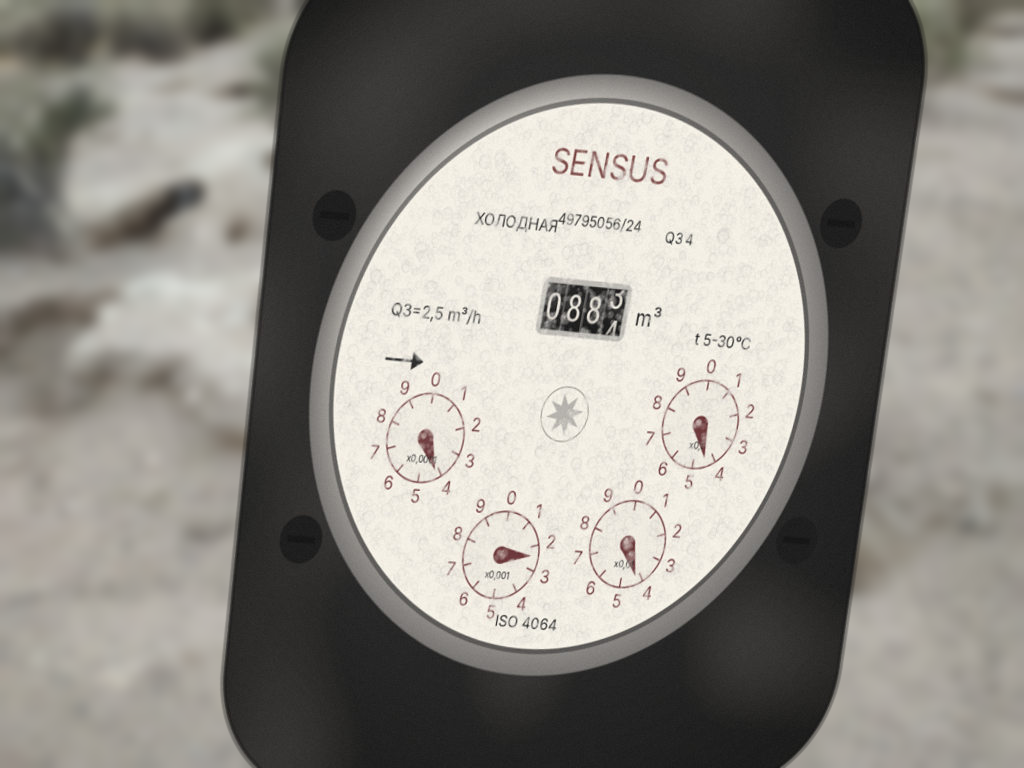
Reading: 883.4424,m³
